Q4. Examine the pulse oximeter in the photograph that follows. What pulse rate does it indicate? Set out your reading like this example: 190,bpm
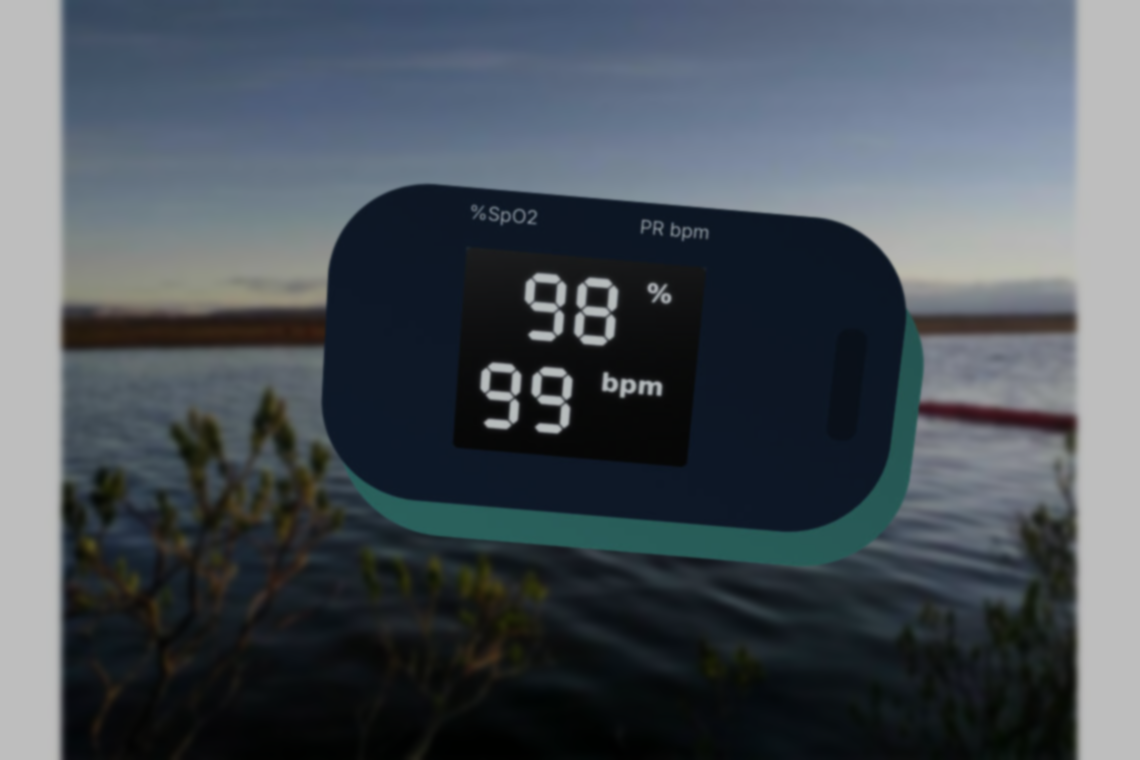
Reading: 99,bpm
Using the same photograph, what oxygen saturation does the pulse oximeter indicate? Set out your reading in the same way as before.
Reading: 98,%
